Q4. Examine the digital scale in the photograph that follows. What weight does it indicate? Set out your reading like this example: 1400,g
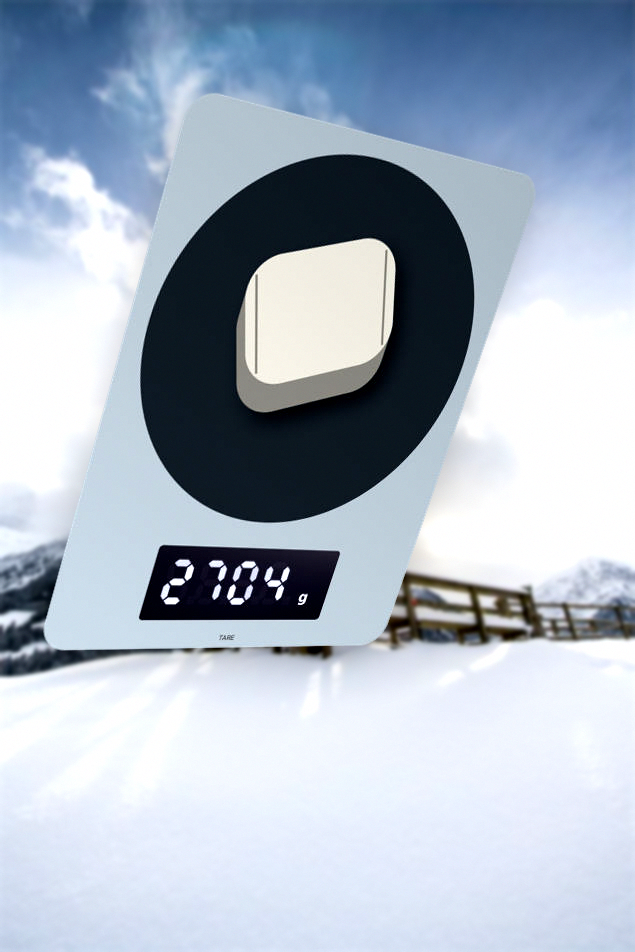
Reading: 2704,g
